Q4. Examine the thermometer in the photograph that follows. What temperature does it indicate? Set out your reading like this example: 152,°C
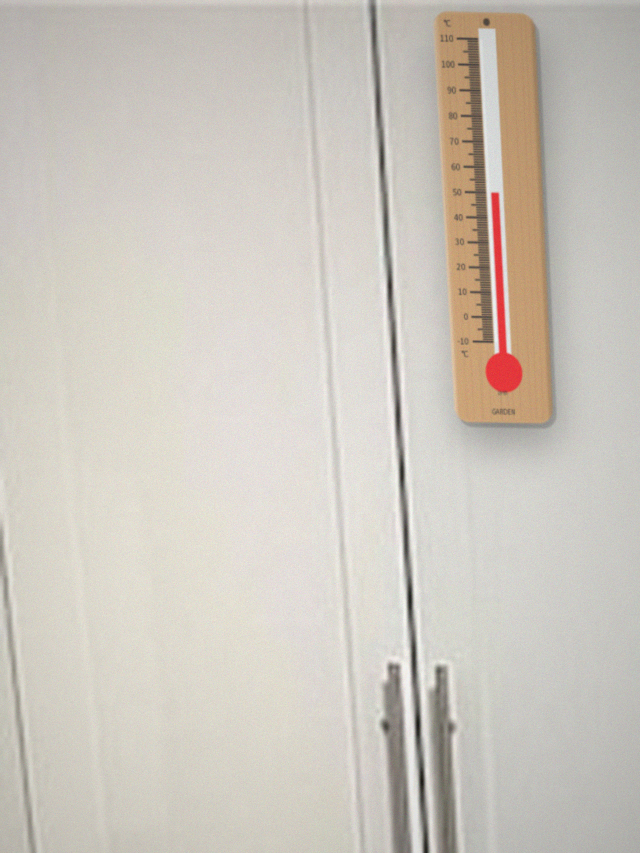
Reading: 50,°C
